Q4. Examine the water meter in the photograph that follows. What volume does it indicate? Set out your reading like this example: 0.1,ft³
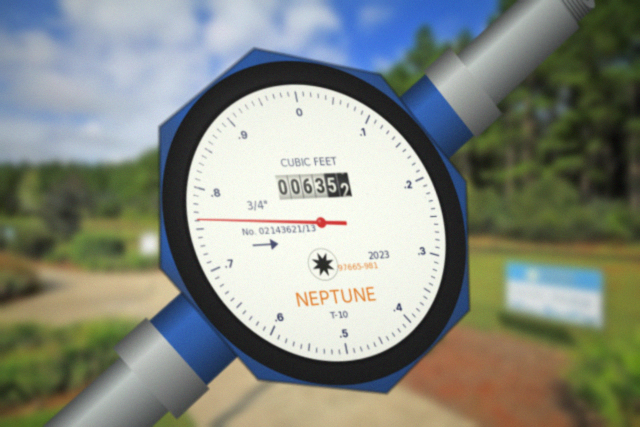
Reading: 6351.76,ft³
